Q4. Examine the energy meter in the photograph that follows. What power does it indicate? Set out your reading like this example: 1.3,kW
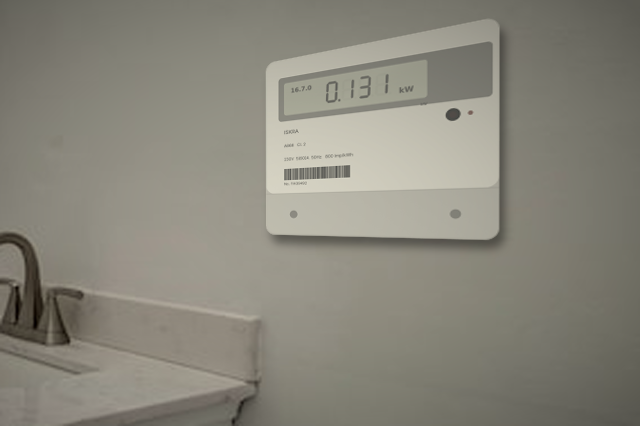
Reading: 0.131,kW
